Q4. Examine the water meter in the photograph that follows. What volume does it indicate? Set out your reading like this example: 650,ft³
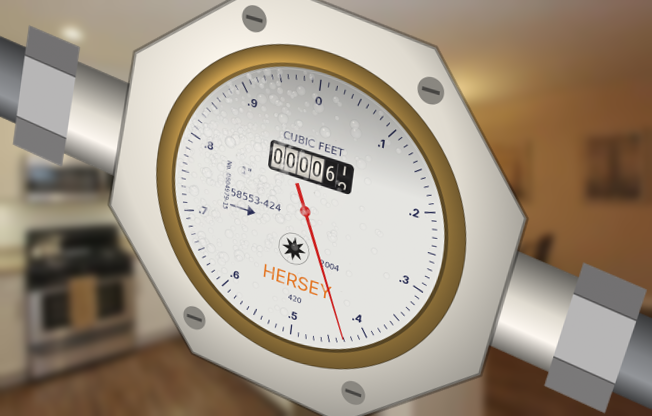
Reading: 61.43,ft³
